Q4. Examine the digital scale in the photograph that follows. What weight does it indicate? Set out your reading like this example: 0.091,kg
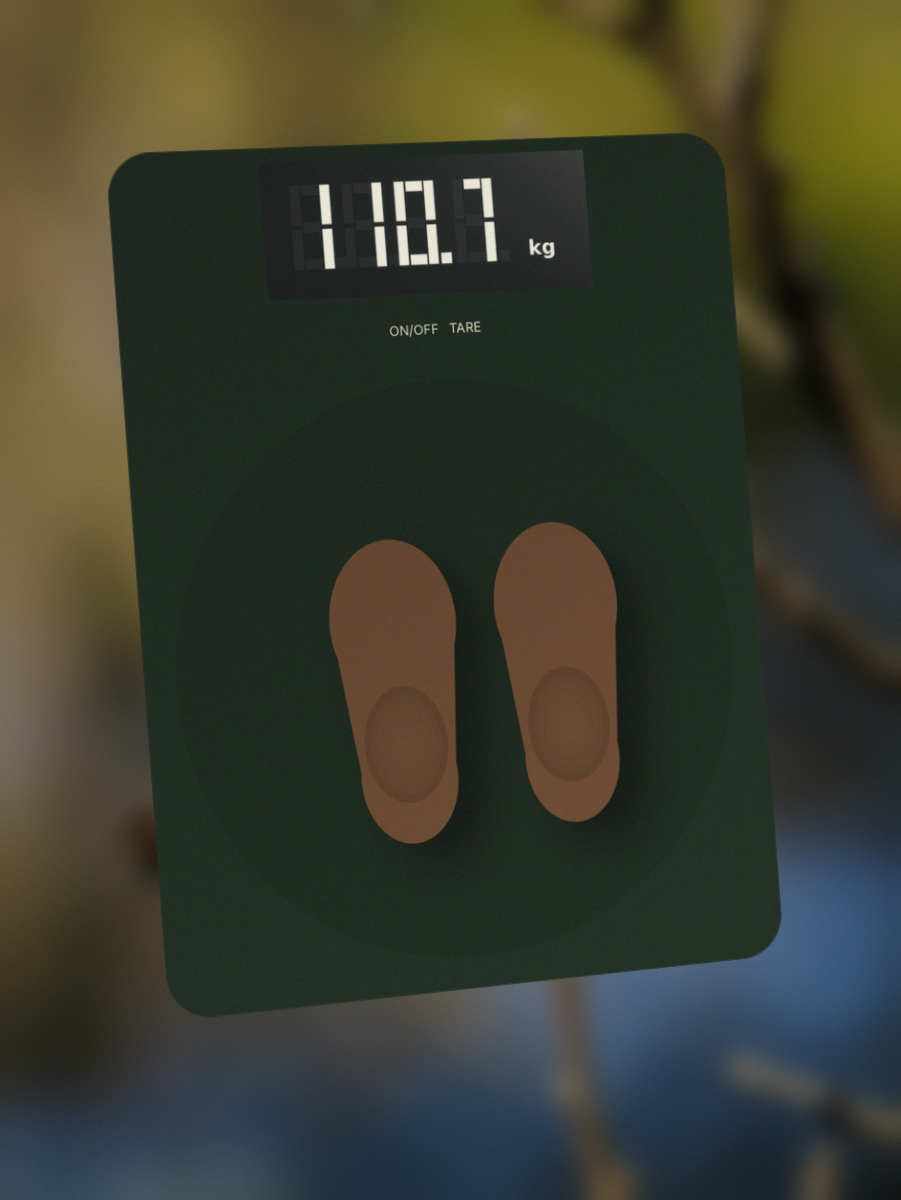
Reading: 110.7,kg
